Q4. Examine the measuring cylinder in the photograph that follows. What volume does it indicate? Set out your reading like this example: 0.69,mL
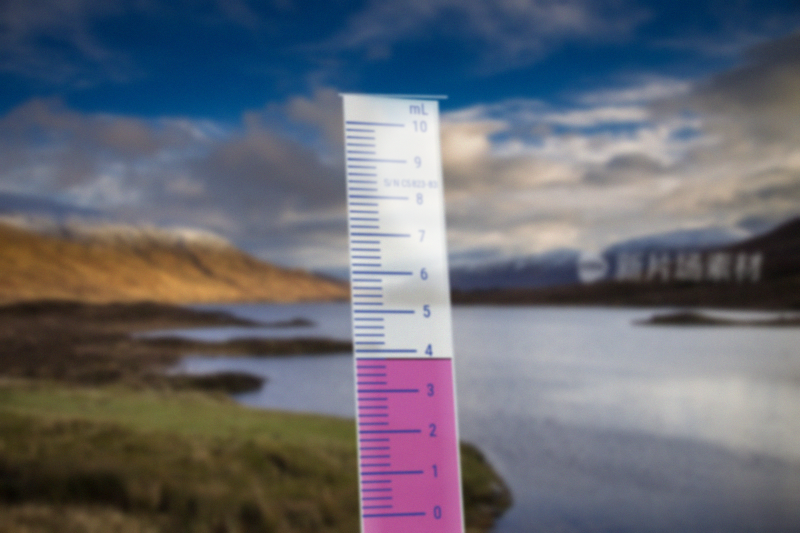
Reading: 3.8,mL
